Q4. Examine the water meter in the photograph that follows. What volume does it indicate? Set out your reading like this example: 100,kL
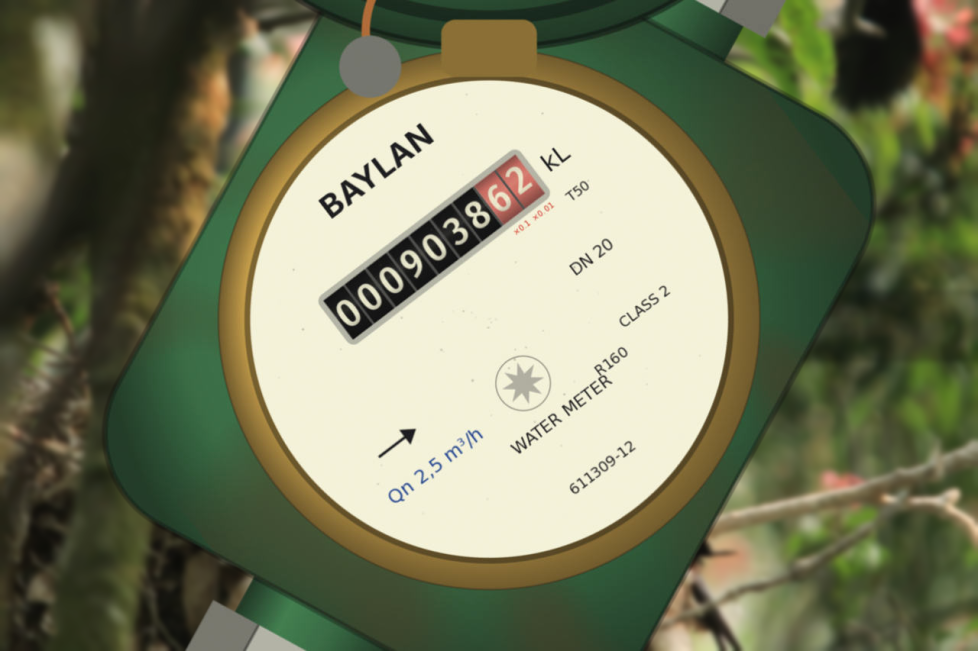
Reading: 9038.62,kL
